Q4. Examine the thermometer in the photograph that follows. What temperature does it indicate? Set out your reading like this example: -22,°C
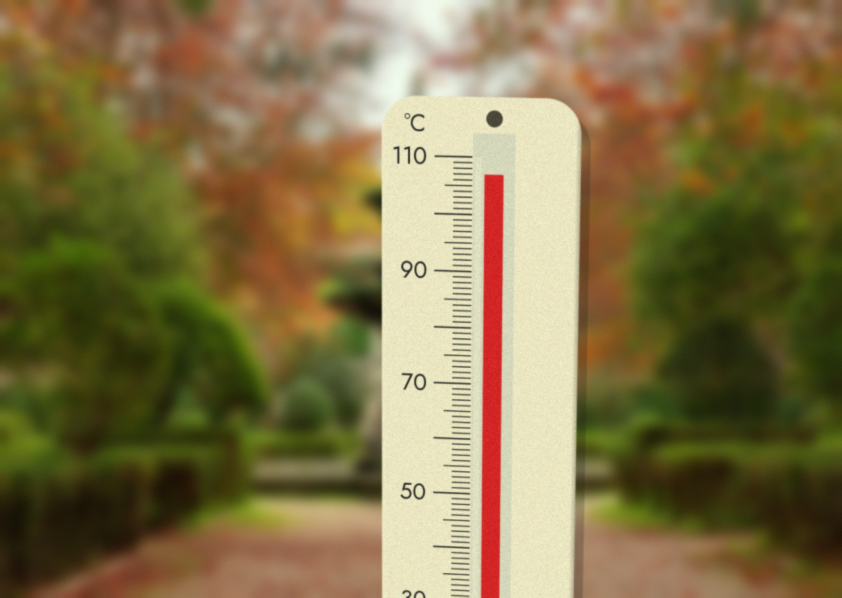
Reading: 107,°C
